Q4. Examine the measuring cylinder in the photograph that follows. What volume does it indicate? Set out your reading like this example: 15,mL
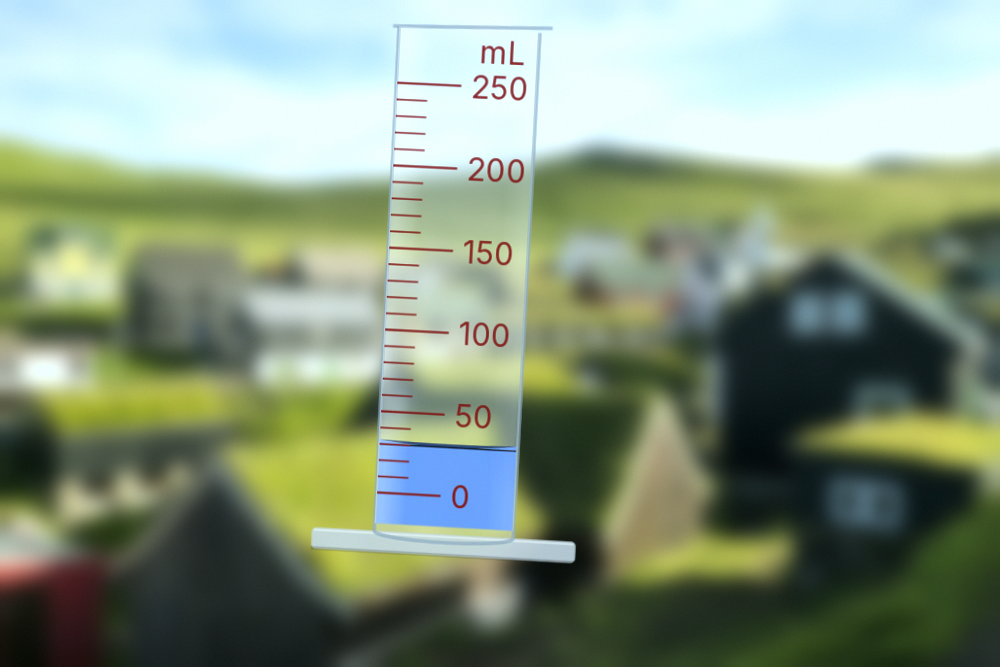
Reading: 30,mL
